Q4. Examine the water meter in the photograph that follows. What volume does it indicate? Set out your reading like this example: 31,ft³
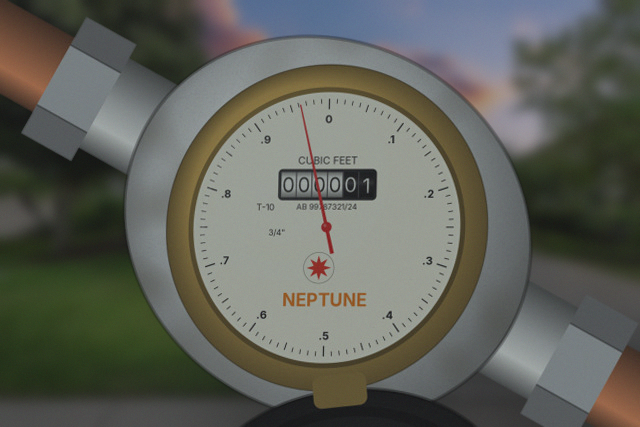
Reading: 0.96,ft³
